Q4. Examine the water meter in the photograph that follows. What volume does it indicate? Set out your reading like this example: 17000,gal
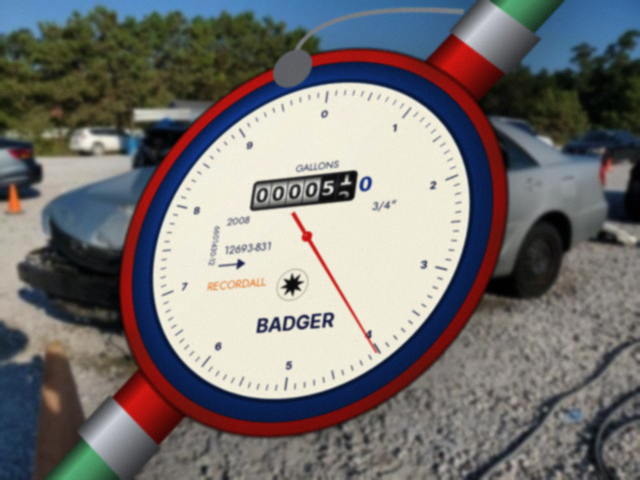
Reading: 514.0,gal
